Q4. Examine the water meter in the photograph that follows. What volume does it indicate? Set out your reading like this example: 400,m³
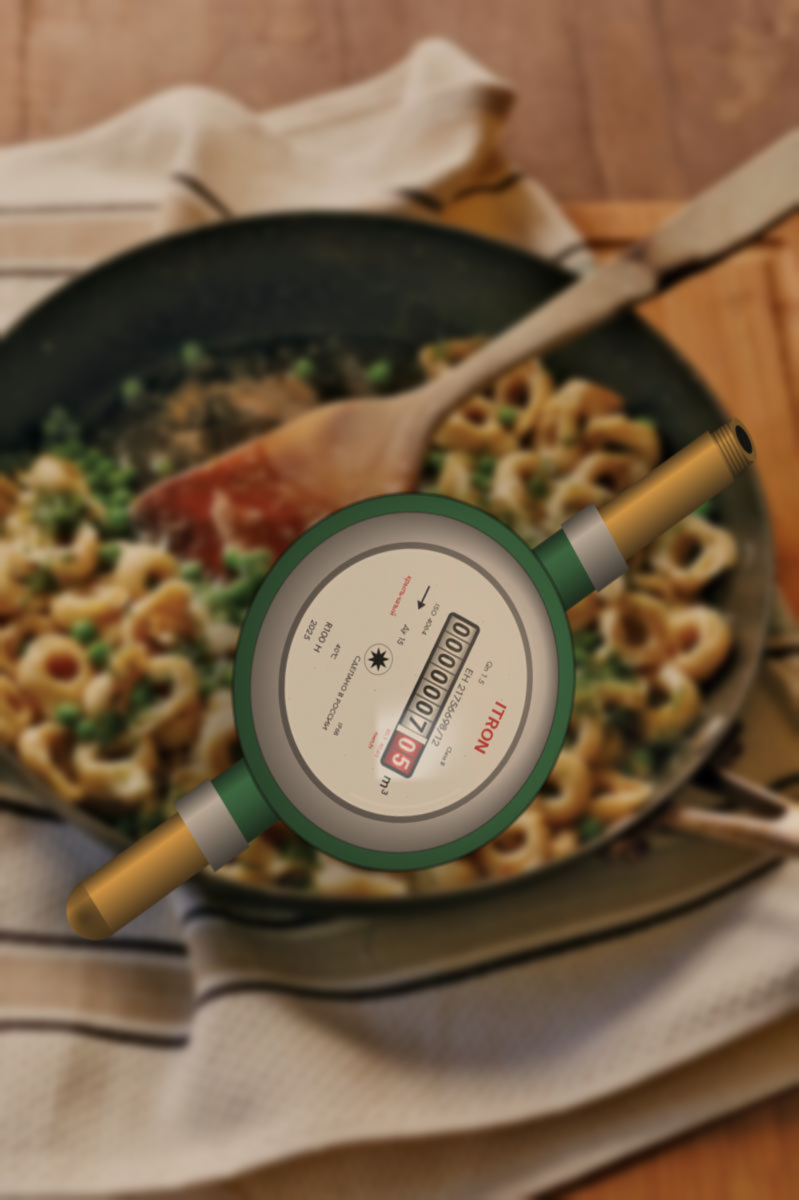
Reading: 7.05,m³
